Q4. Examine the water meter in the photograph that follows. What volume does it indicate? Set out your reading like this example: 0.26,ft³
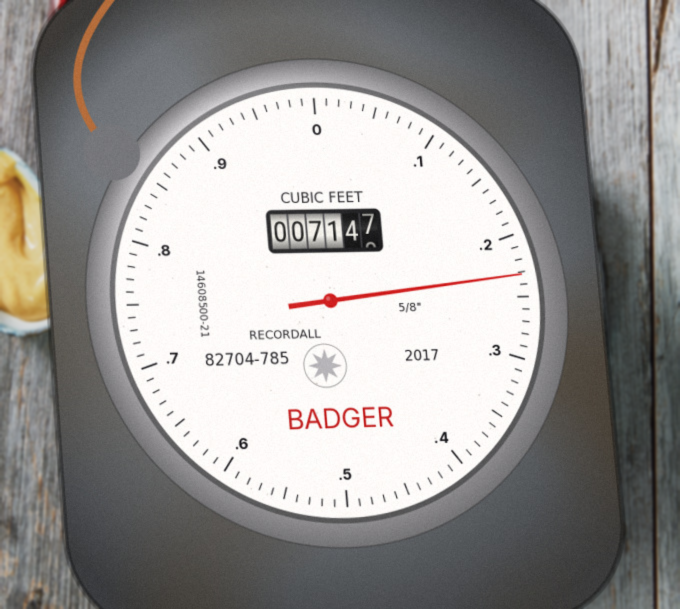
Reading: 7147.23,ft³
